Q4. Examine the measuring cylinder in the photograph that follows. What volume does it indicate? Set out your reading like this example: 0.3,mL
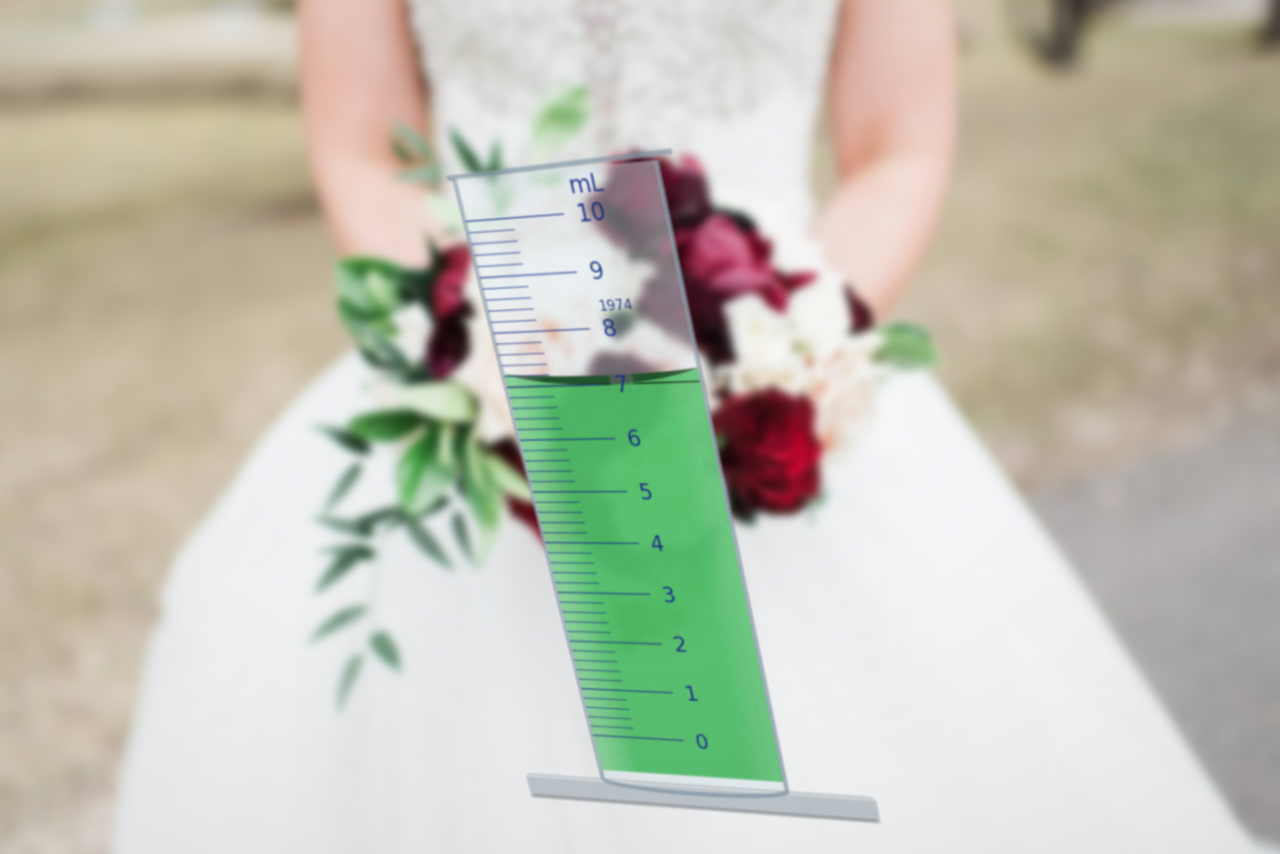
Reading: 7,mL
